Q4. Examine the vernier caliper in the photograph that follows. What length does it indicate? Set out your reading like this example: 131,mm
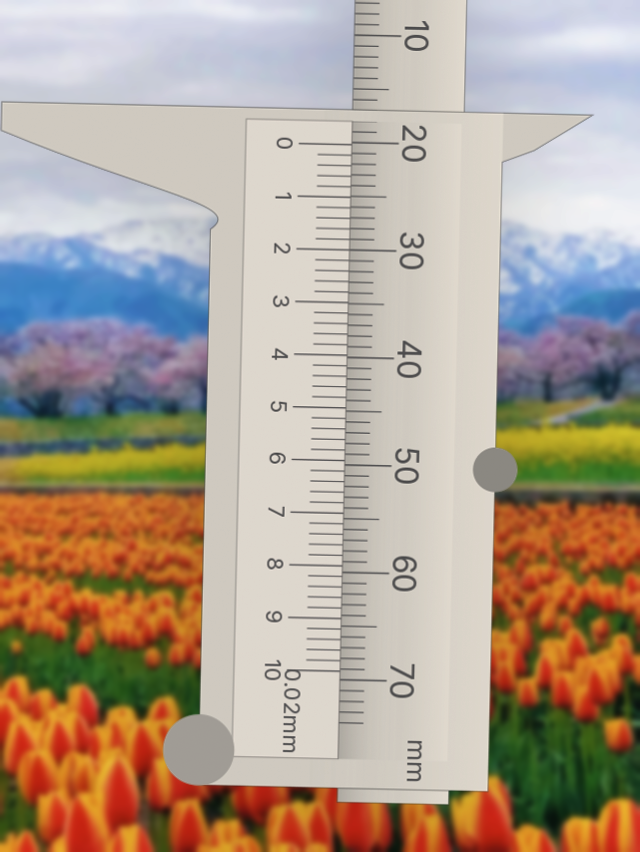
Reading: 20.2,mm
